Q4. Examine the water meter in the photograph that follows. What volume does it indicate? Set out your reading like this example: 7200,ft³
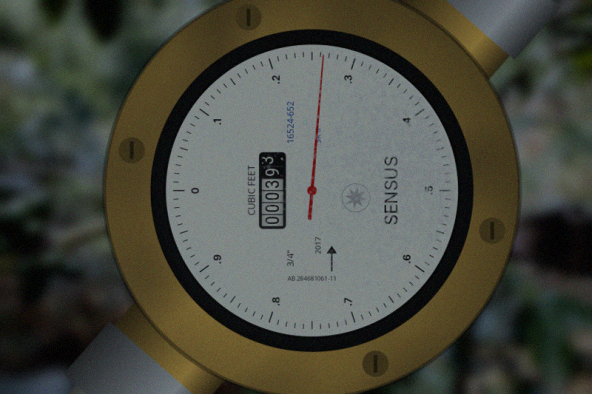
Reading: 393.26,ft³
